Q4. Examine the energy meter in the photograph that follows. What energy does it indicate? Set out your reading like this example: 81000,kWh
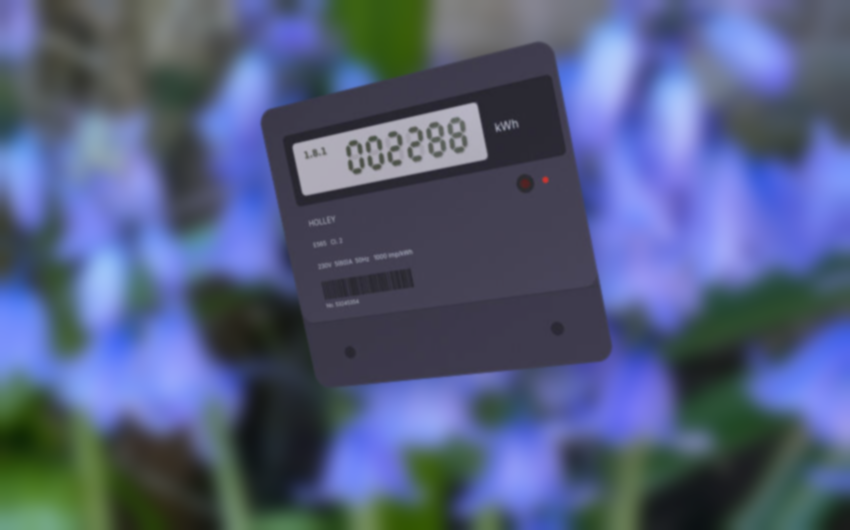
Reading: 2288,kWh
